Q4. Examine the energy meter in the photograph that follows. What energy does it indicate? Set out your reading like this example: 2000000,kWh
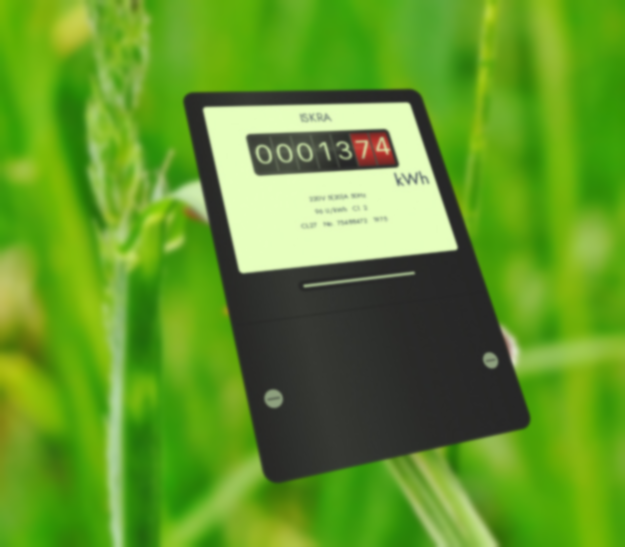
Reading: 13.74,kWh
